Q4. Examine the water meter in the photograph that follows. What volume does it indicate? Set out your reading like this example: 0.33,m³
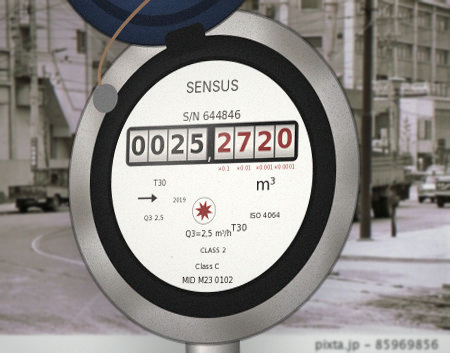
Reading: 25.2720,m³
